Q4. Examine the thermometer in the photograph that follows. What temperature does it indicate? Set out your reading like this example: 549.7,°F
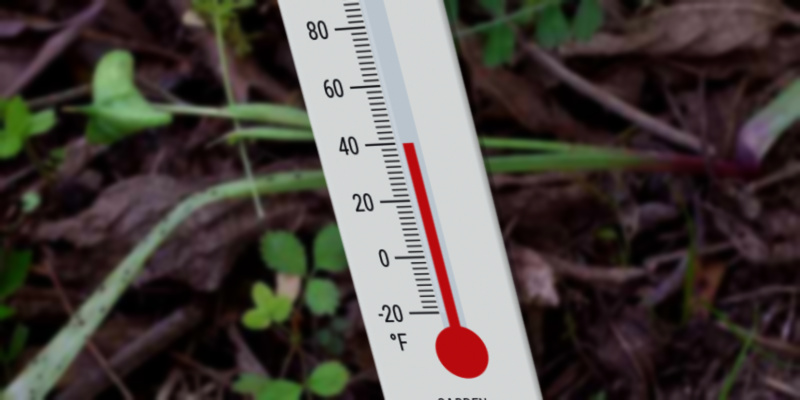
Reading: 40,°F
